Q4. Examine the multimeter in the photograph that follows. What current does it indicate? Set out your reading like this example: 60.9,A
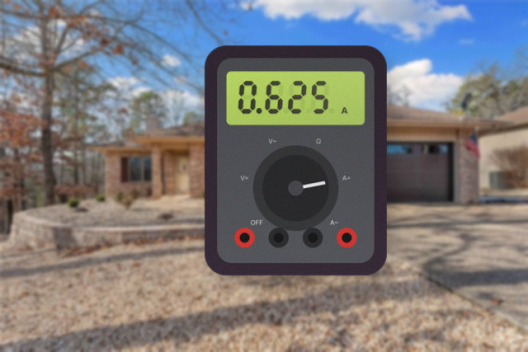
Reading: 0.625,A
